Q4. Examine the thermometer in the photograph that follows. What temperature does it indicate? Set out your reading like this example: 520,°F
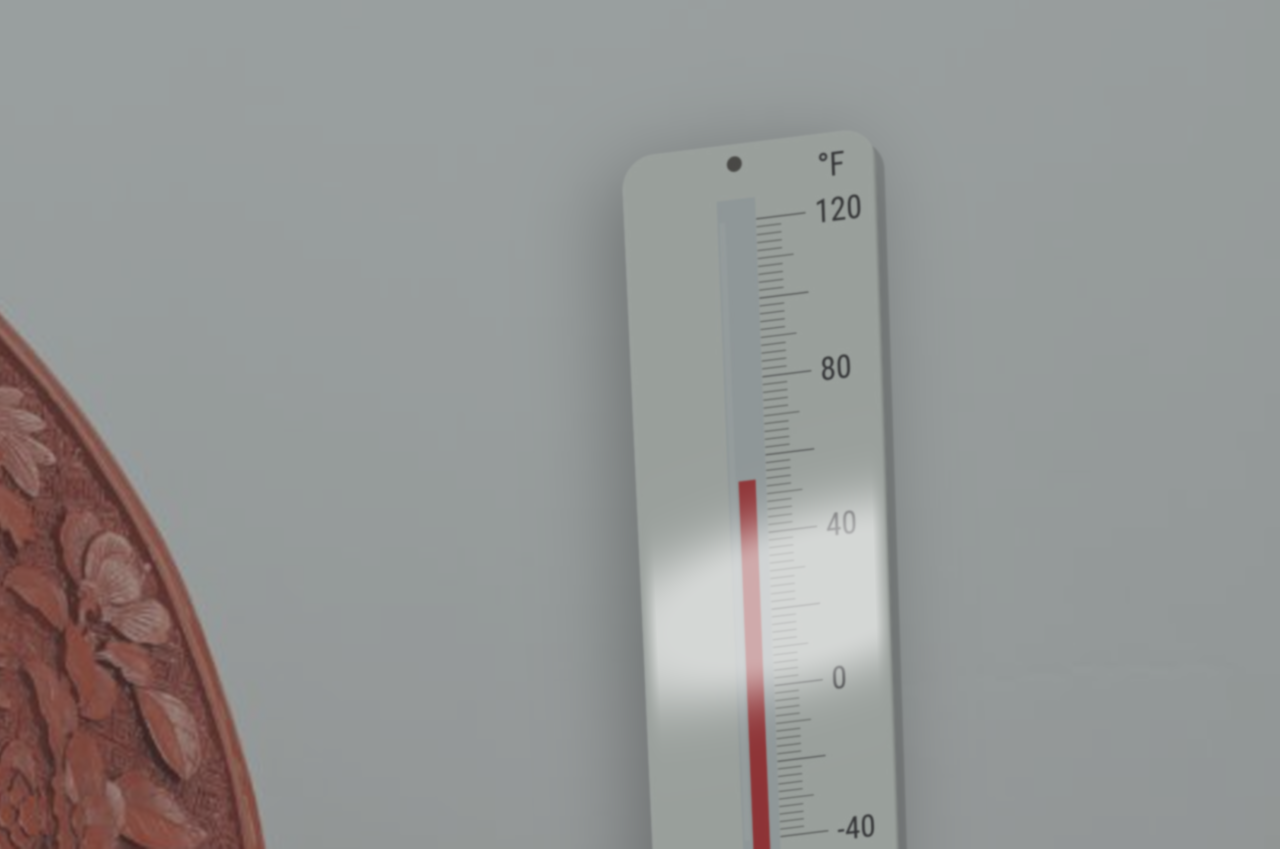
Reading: 54,°F
